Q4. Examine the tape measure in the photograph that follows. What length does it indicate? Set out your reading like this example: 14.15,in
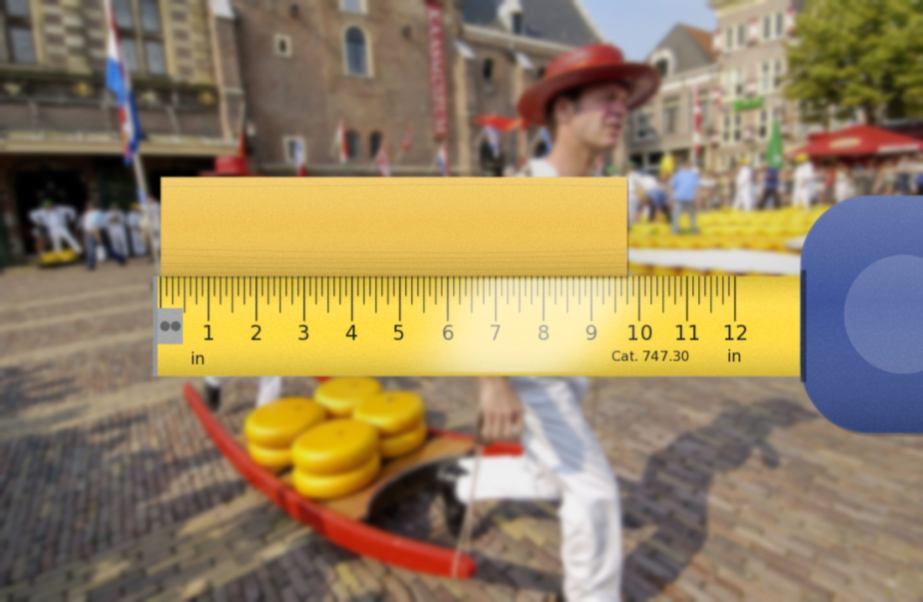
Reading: 9.75,in
